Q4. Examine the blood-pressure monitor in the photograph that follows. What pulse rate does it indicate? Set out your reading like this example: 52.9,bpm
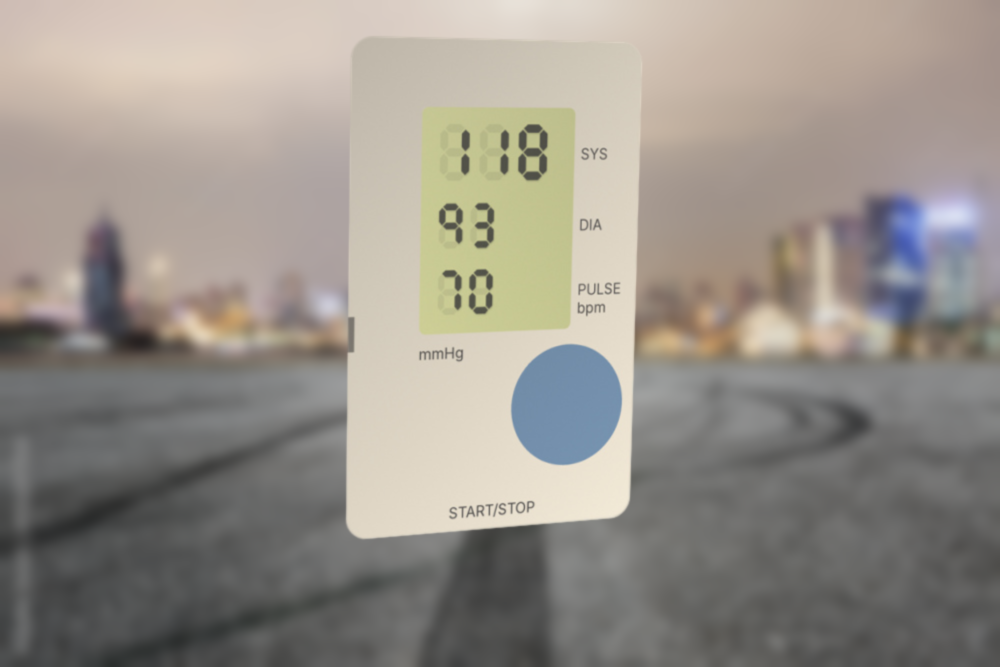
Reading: 70,bpm
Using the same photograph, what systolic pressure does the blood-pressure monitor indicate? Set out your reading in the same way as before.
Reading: 118,mmHg
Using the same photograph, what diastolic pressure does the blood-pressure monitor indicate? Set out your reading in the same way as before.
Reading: 93,mmHg
